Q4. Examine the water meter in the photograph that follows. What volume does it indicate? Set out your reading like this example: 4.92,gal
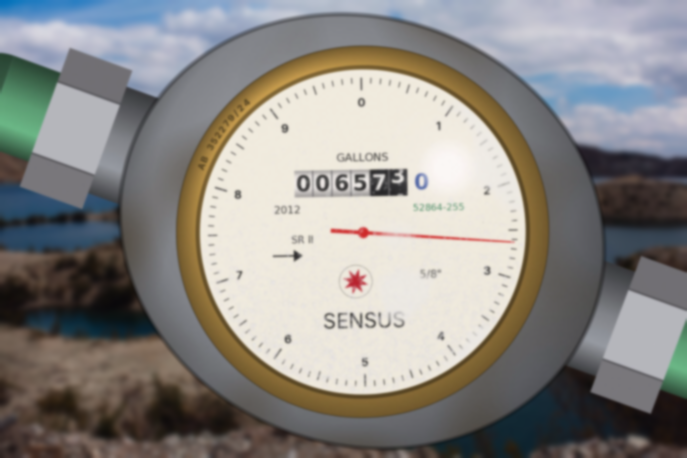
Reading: 65732.6,gal
